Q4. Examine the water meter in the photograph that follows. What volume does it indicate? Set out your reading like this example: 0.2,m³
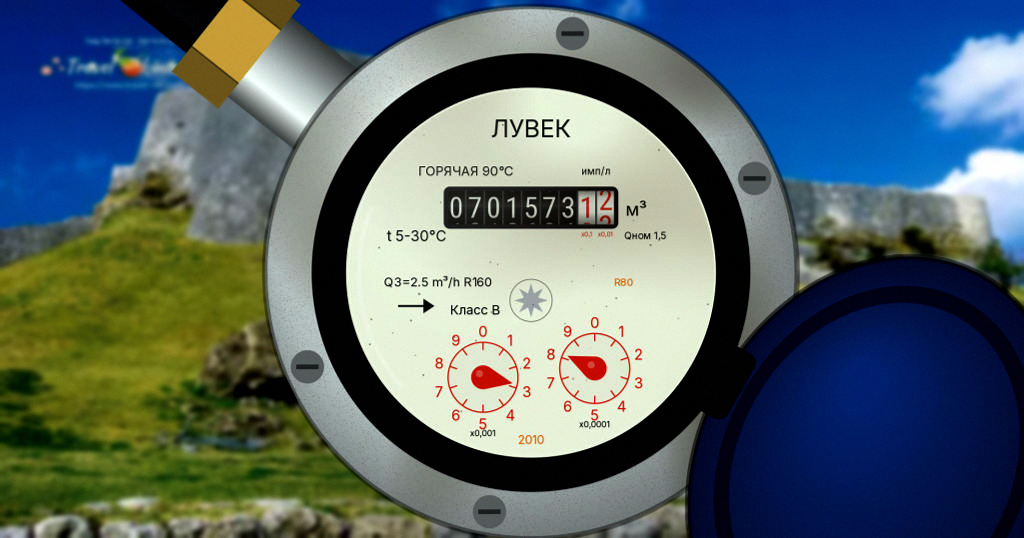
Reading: 701573.1228,m³
